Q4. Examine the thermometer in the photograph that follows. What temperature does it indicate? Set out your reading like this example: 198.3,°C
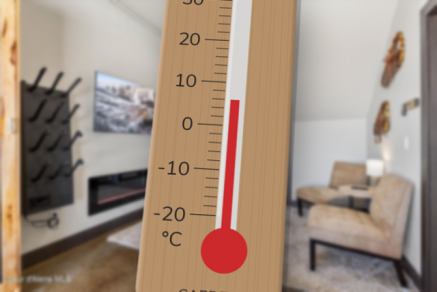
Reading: 6,°C
